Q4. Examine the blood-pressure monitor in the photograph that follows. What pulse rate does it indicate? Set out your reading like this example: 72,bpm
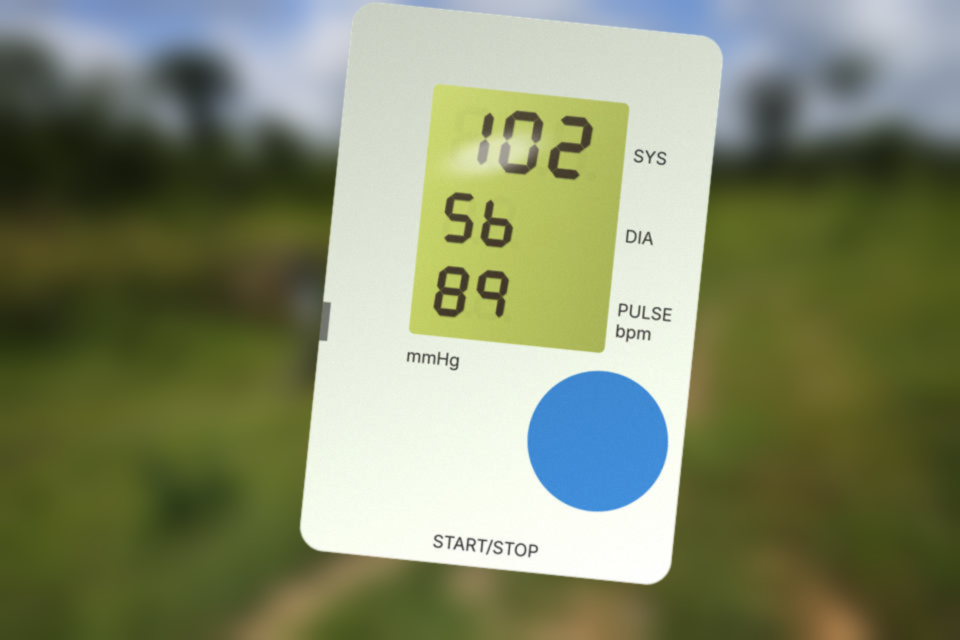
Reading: 89,bpm
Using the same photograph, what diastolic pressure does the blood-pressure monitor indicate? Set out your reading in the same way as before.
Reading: 56,mmHg
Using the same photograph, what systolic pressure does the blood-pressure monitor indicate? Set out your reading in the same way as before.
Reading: 102,mmHg
